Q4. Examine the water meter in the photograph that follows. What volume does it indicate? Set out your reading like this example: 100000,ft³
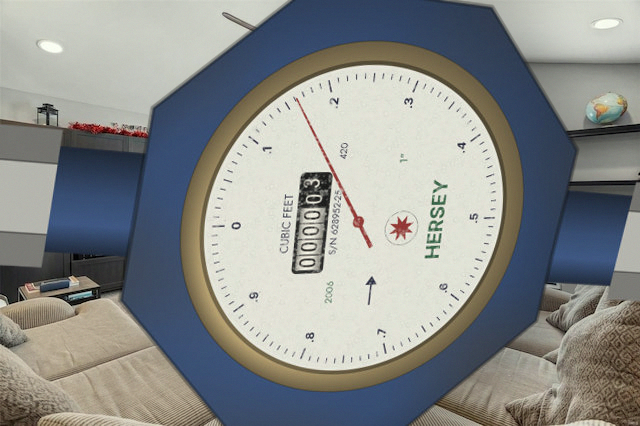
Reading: 3.16,ft³
